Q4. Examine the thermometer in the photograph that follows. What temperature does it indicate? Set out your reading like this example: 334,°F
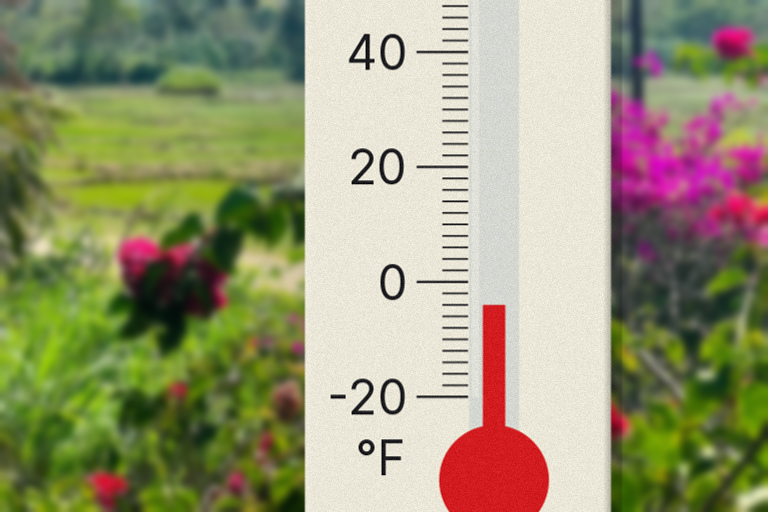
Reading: -4,°F
